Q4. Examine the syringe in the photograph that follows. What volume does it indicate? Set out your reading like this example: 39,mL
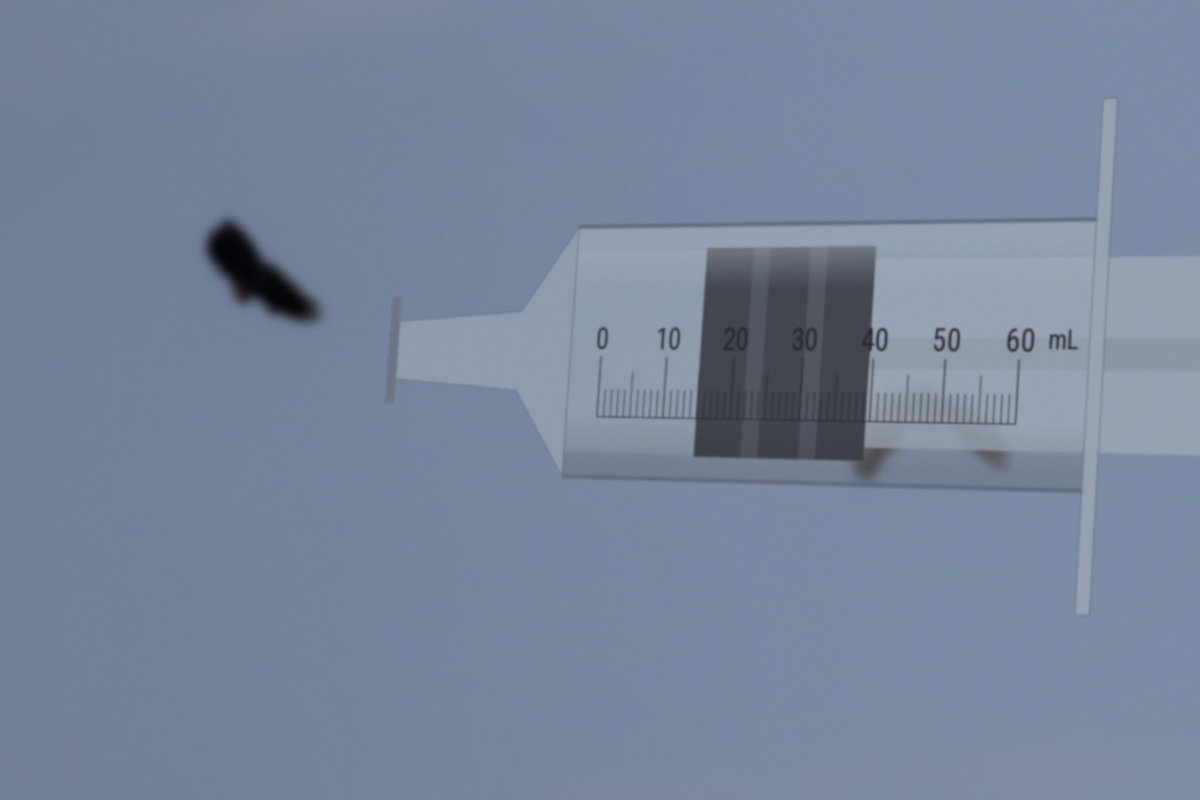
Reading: 15,mL
